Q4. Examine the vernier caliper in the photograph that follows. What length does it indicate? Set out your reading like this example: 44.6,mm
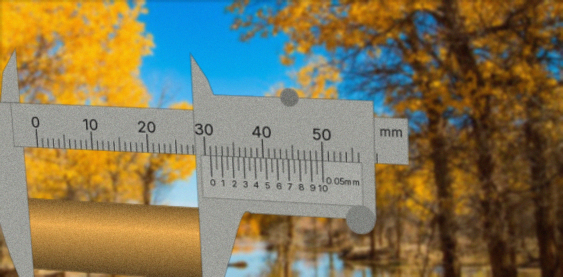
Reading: 31.0,mm
